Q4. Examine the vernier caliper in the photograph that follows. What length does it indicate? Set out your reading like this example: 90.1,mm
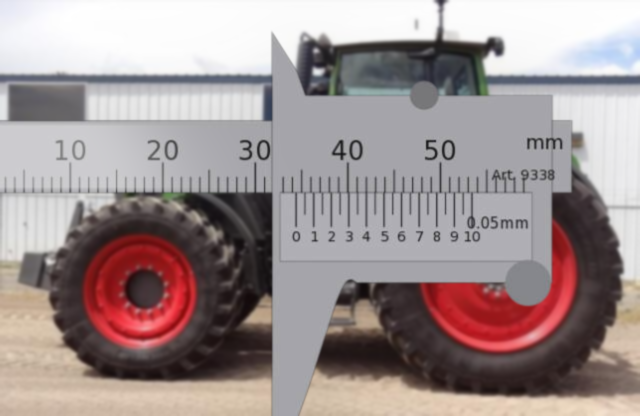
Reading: 34.4,mm
